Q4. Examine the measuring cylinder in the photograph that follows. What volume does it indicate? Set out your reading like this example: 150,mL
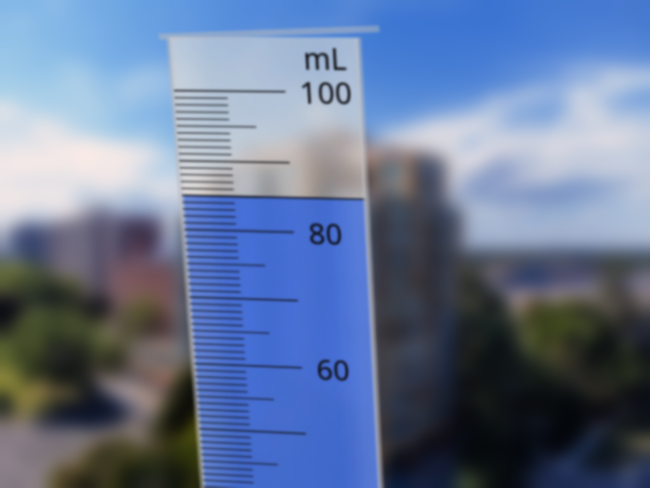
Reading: 85,mL
